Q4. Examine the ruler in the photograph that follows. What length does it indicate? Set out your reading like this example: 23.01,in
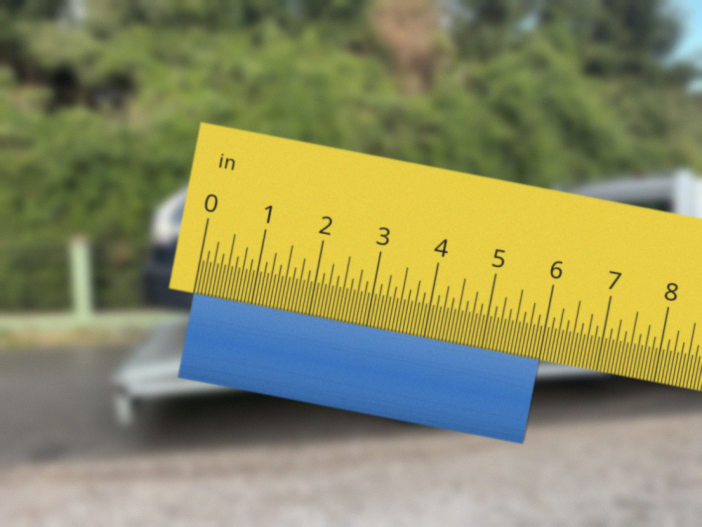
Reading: 6,in
